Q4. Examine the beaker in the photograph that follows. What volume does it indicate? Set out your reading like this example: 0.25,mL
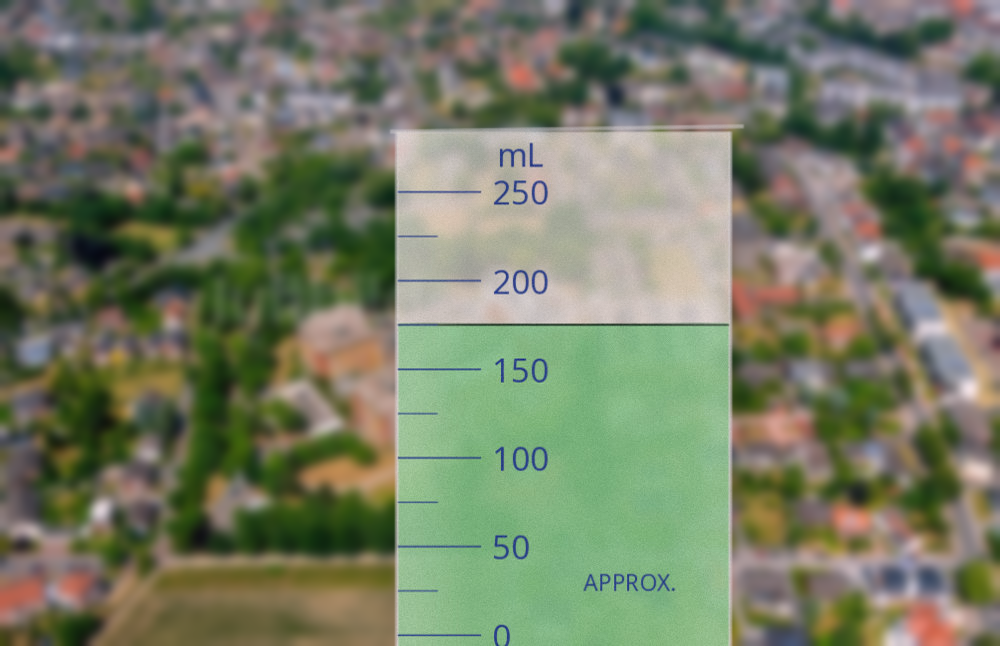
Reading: 175,mL
